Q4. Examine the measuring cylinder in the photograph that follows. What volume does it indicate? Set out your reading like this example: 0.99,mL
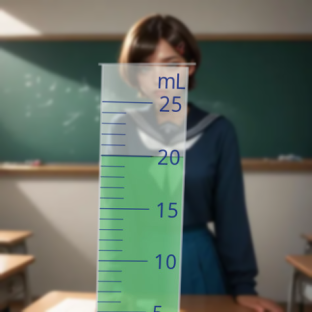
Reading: 20,mL
